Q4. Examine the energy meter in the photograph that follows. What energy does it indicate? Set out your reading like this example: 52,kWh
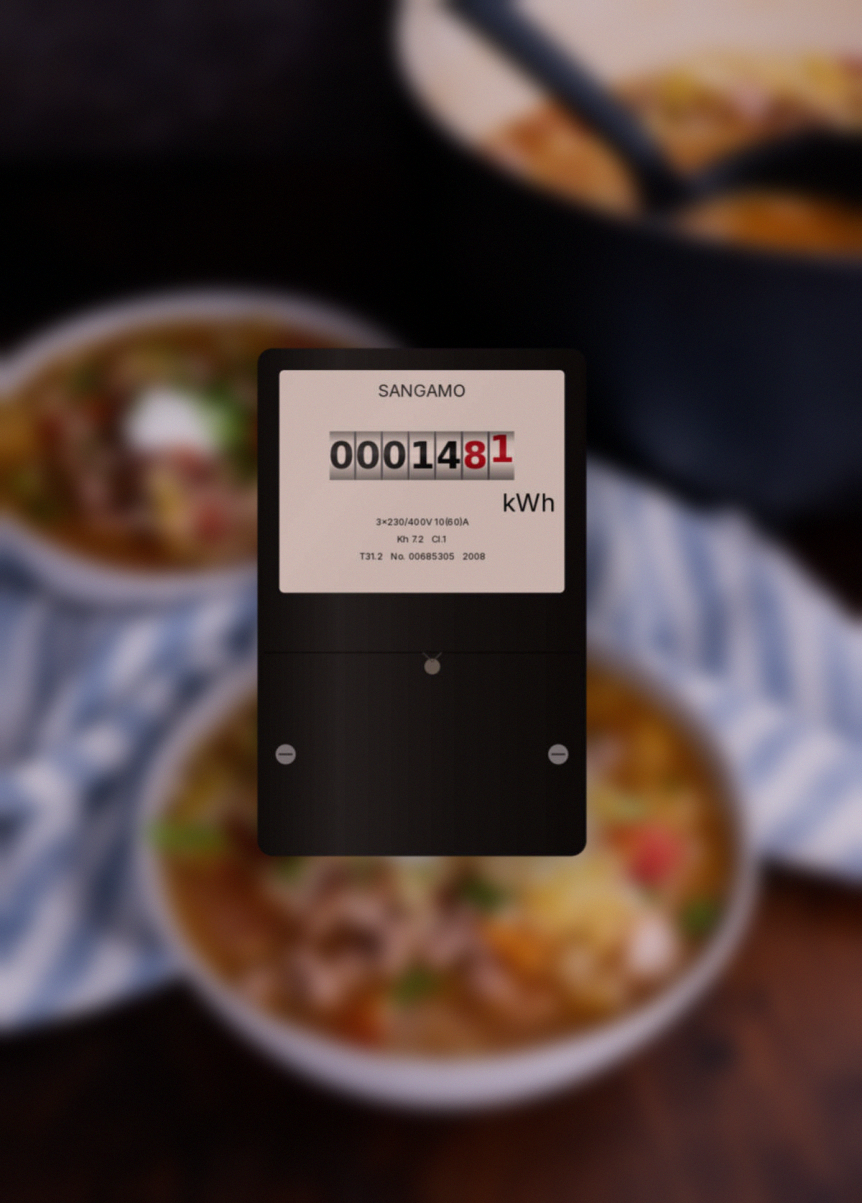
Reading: 14.81,kWh
